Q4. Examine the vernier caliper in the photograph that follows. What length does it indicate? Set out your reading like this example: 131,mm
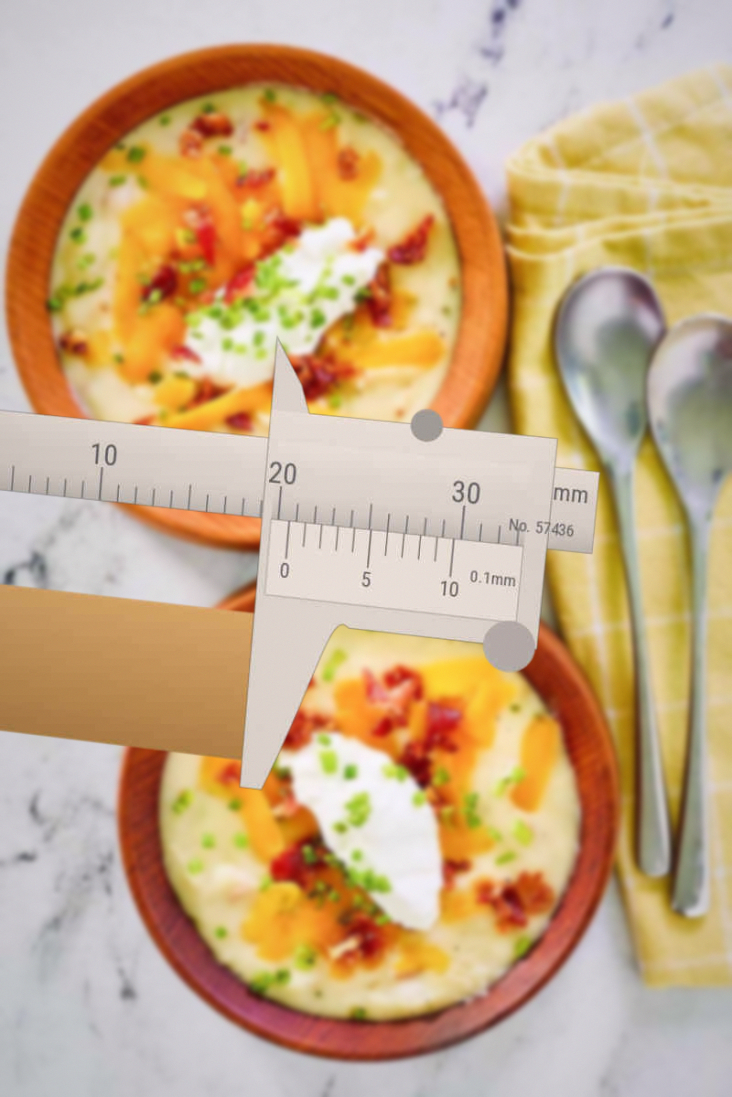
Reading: 20.6,mm
